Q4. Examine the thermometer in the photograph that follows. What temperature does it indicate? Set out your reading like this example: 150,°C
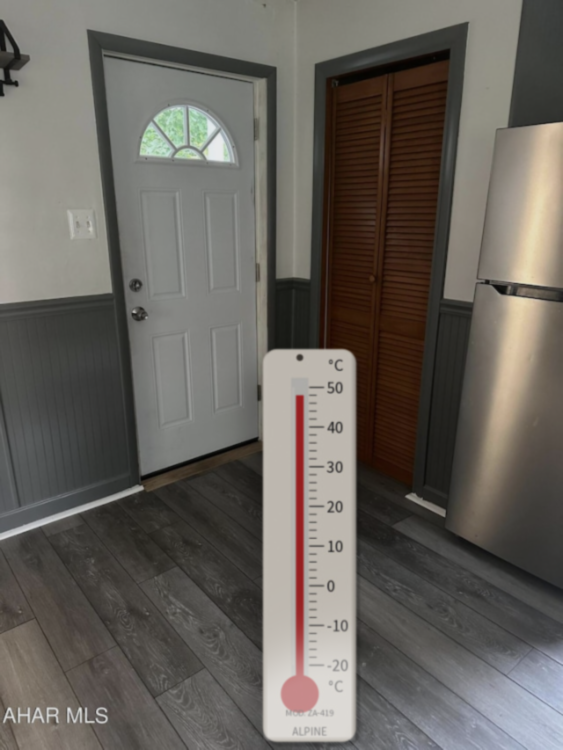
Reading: 48,°C
